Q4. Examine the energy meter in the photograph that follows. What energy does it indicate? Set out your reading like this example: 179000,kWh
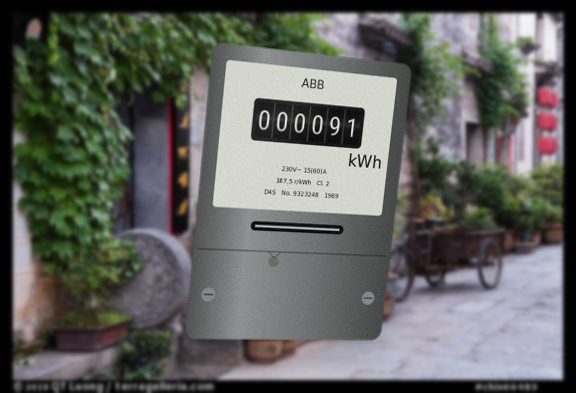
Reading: 91,kWh
